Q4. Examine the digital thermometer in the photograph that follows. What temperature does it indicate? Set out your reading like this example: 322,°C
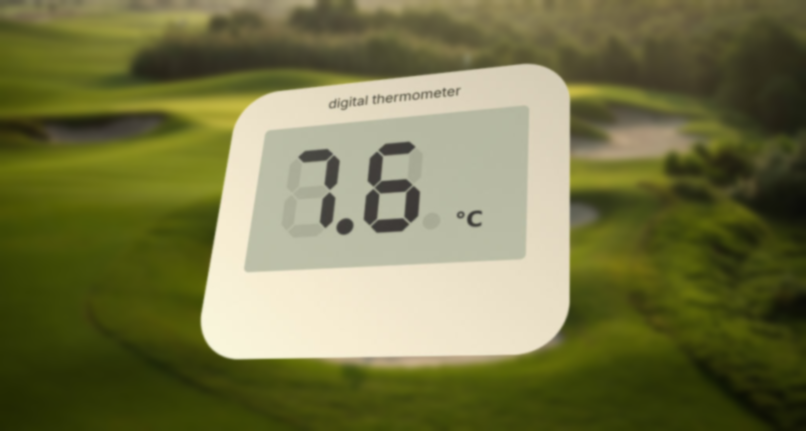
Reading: 7.6,°C
